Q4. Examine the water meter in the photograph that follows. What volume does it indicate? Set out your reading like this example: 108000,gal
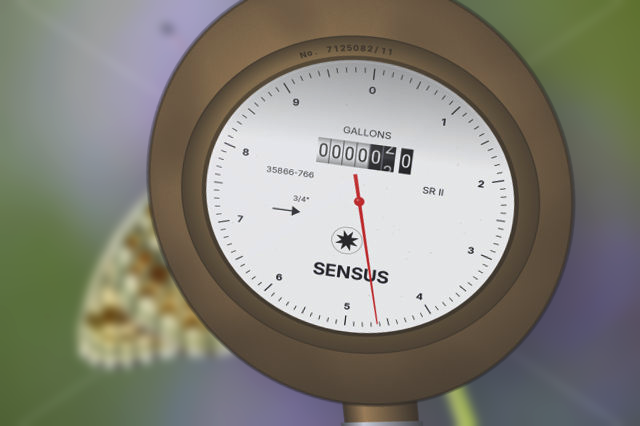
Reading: 24.6,gal
